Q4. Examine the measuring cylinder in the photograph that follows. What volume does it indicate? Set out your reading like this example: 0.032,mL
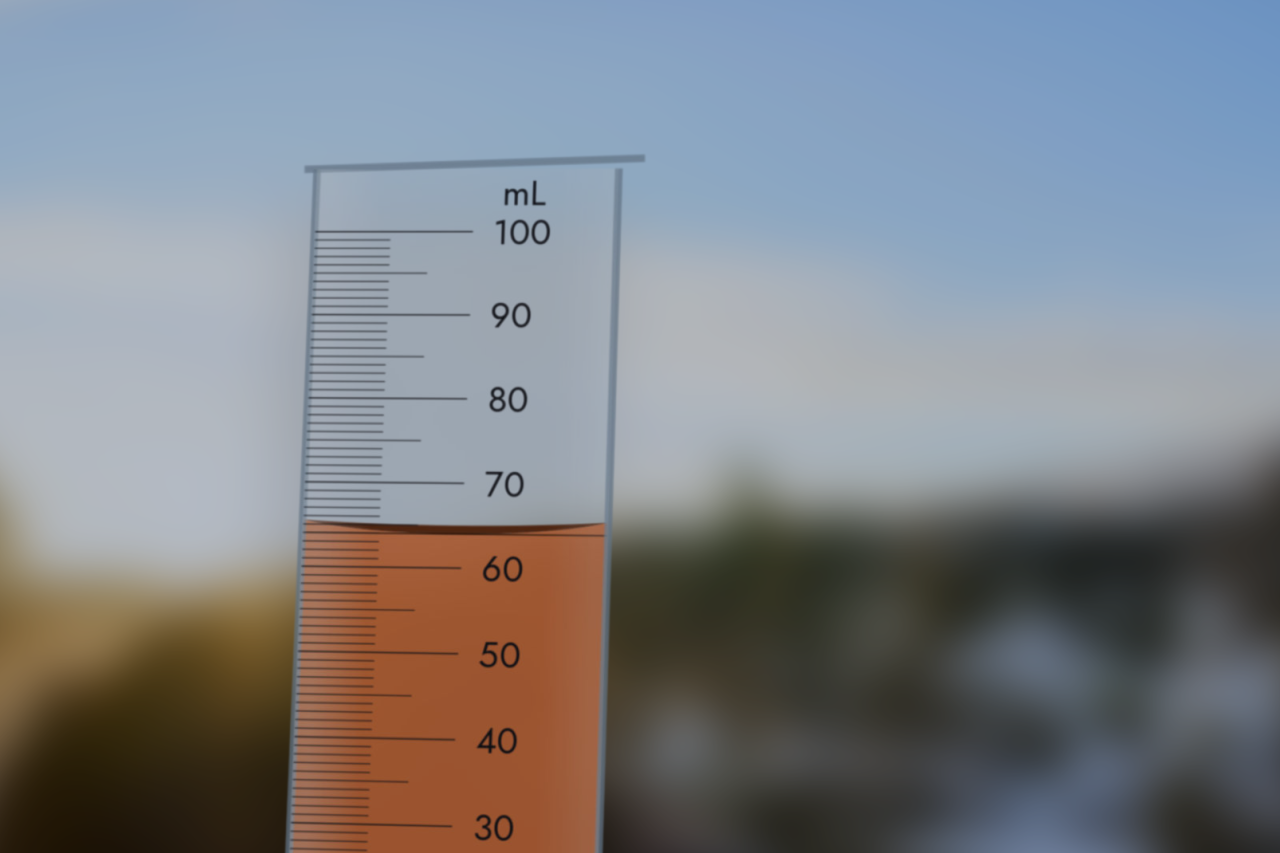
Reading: 64,mL
